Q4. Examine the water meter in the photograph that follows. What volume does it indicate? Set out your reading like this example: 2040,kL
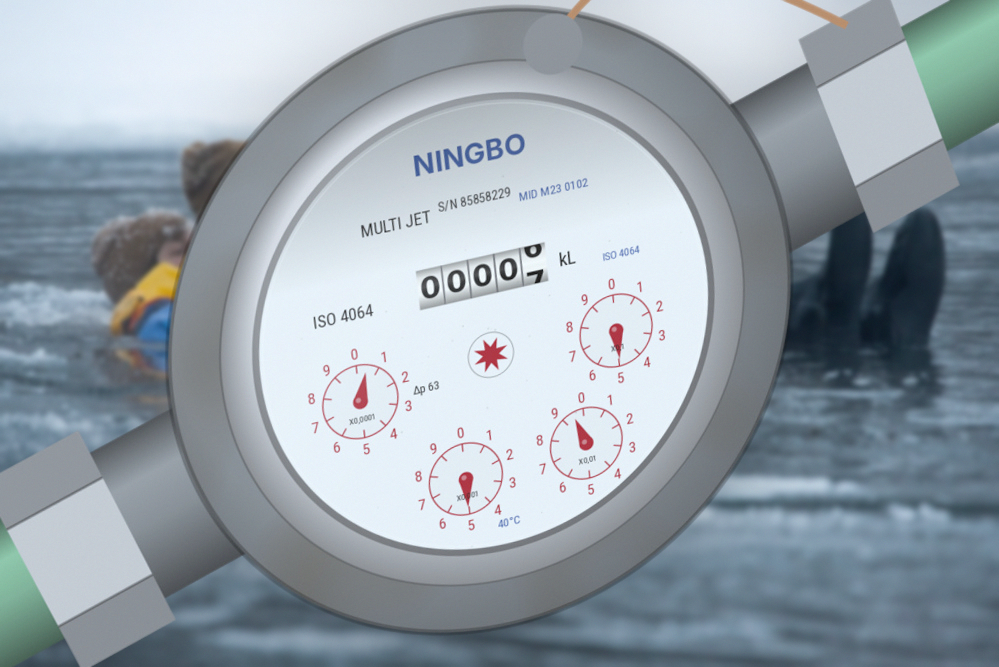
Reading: 6.4950,kL
